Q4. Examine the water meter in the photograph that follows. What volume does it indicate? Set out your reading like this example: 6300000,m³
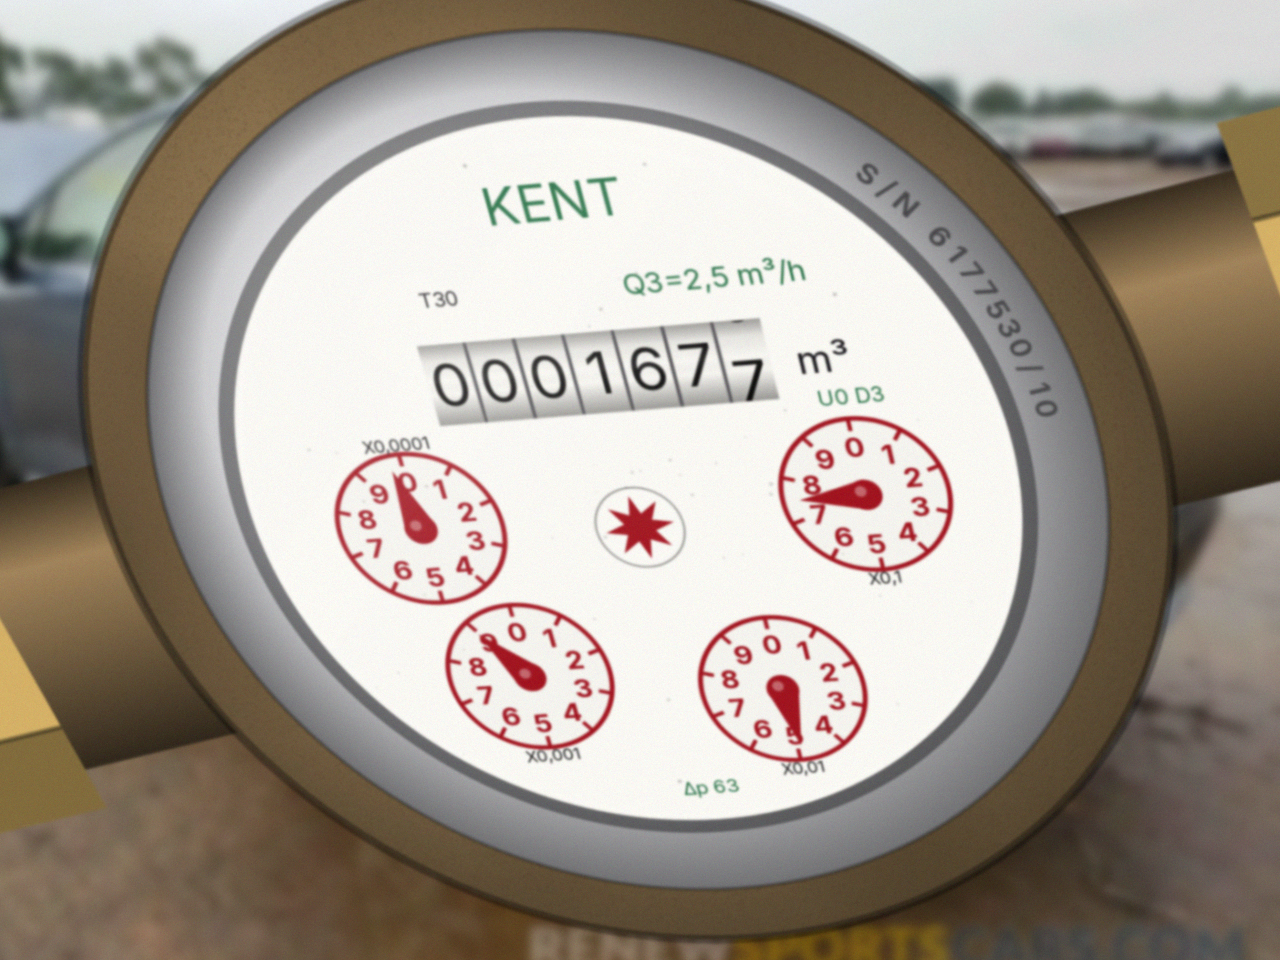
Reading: 1676.7489,m³
